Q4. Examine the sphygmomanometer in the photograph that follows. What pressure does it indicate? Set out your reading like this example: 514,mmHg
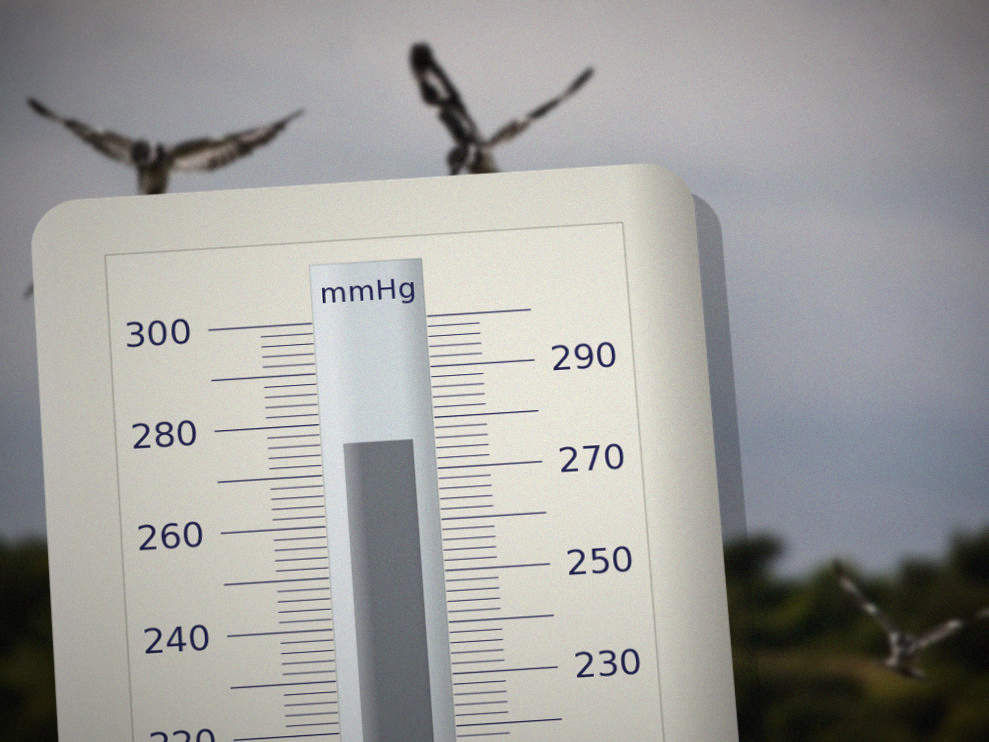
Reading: 276,mmHg
